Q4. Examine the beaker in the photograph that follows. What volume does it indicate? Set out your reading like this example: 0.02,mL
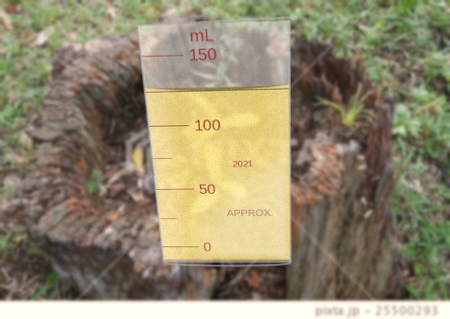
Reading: 125,mL
